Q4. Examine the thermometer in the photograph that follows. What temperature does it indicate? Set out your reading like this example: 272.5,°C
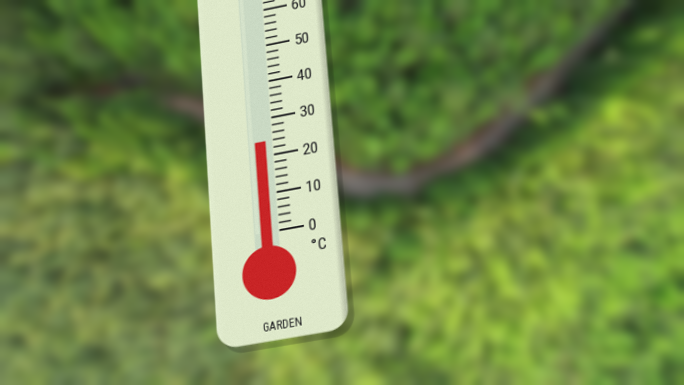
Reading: 24,°C
